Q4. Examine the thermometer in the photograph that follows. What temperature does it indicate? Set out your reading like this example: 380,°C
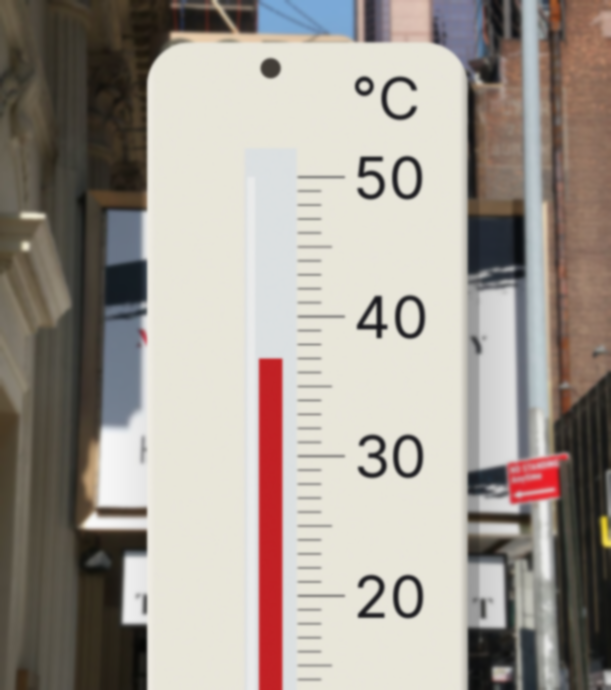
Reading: 37,°C
